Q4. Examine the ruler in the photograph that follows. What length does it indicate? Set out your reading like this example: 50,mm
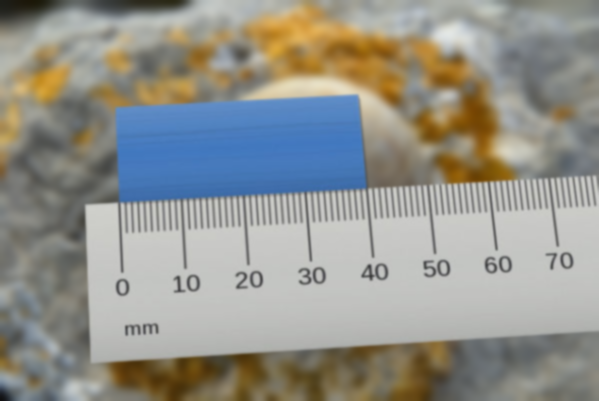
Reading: 40,mm
